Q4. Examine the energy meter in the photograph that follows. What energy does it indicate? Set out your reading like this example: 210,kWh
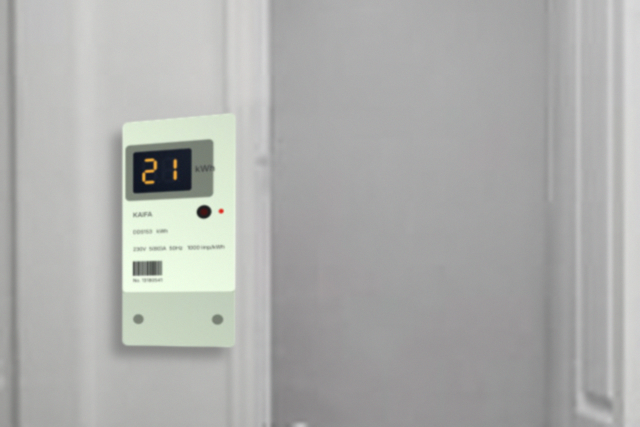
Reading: 21,kWh
